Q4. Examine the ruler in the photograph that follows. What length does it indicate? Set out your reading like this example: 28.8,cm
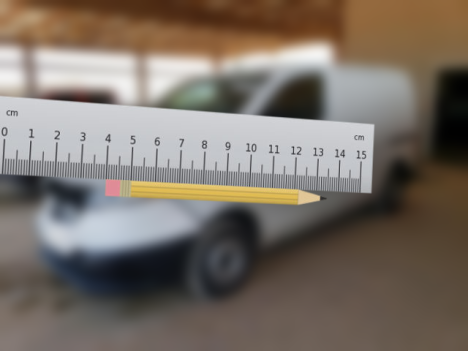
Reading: 9.5,cm
